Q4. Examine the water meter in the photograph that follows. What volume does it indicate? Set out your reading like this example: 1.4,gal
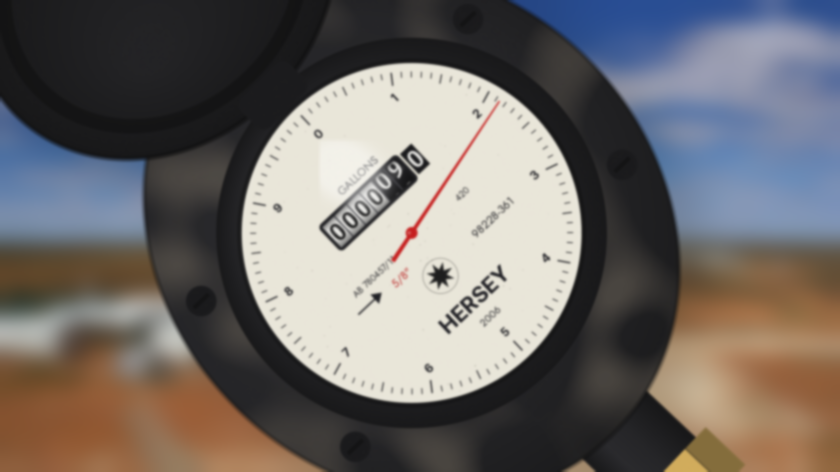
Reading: 92.1,gal
